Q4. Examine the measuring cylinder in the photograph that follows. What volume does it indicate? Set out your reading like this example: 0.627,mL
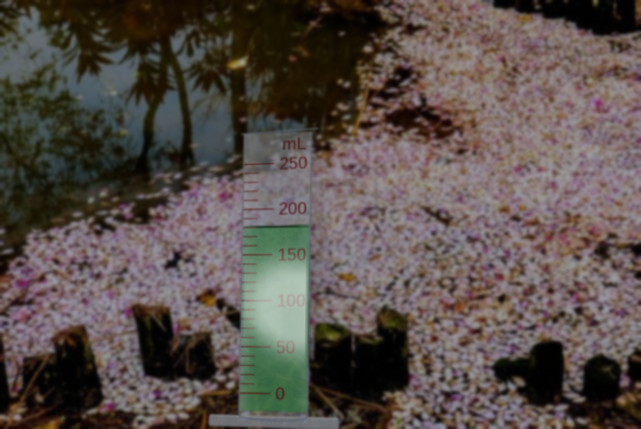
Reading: 180,mL
